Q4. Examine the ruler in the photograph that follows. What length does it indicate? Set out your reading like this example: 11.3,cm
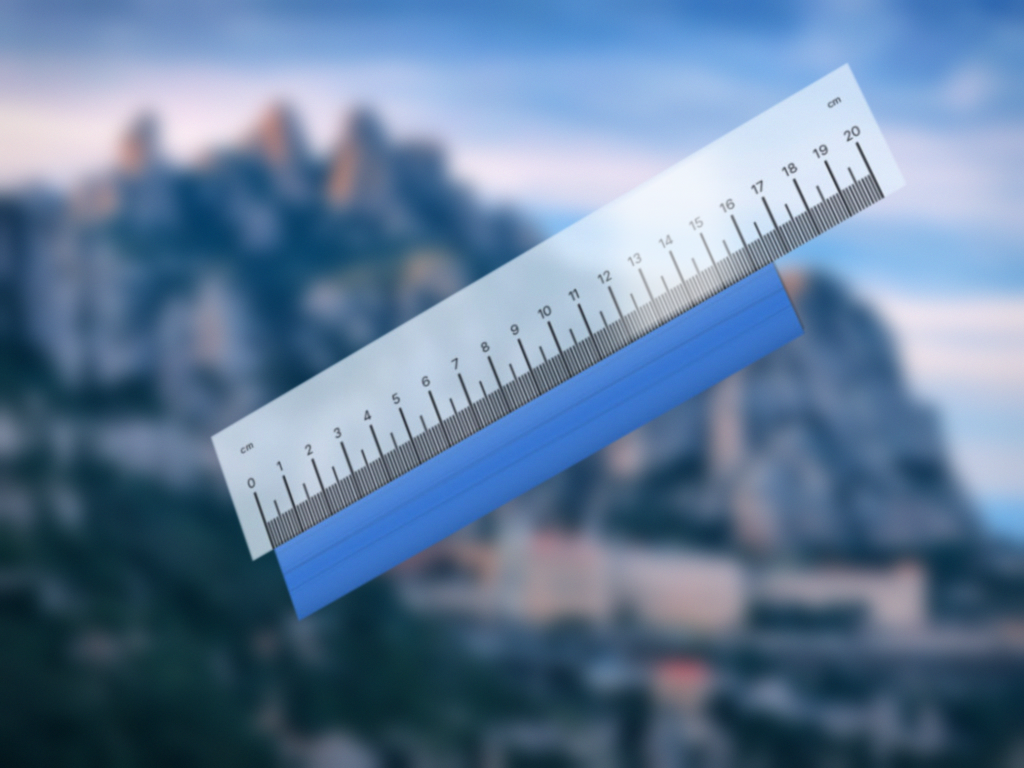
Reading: 16.5,cm
